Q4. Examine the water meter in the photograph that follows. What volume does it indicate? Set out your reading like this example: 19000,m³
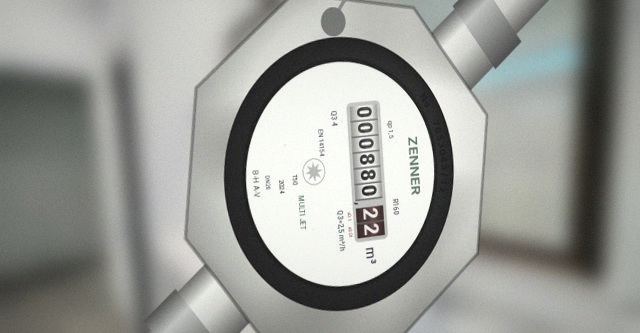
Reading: 880.22,m³
